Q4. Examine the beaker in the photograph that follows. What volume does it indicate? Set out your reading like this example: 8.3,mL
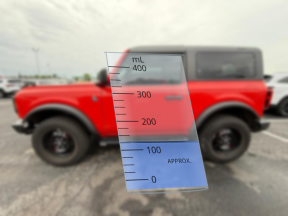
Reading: 125,mL
